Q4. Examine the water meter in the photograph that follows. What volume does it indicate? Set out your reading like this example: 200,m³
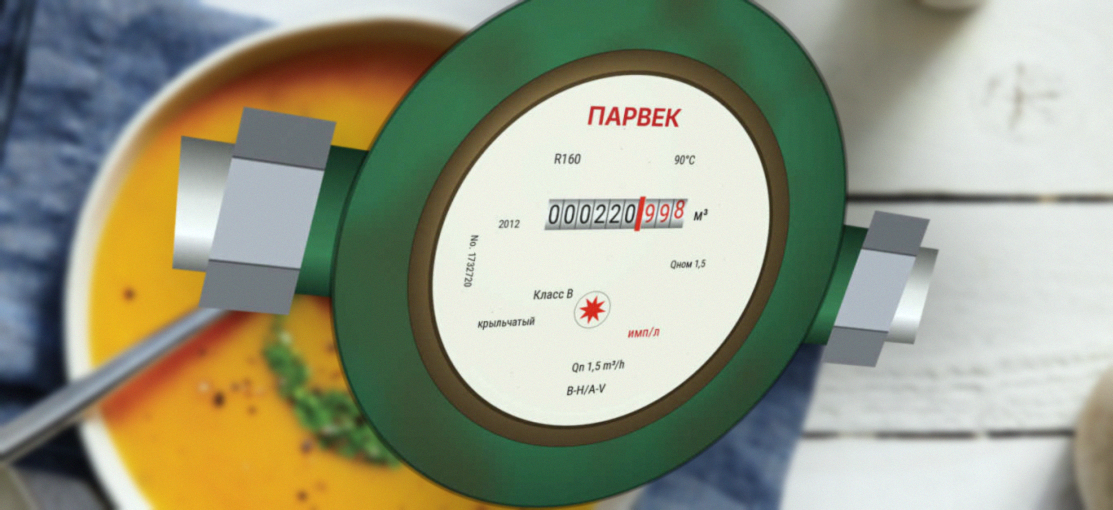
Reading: 220.998,m³
